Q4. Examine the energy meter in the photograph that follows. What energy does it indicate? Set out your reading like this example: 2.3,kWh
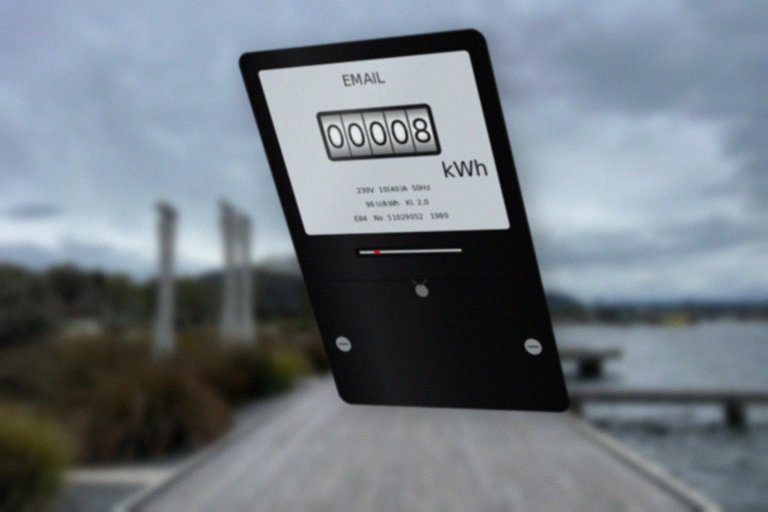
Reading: 8,kWh
